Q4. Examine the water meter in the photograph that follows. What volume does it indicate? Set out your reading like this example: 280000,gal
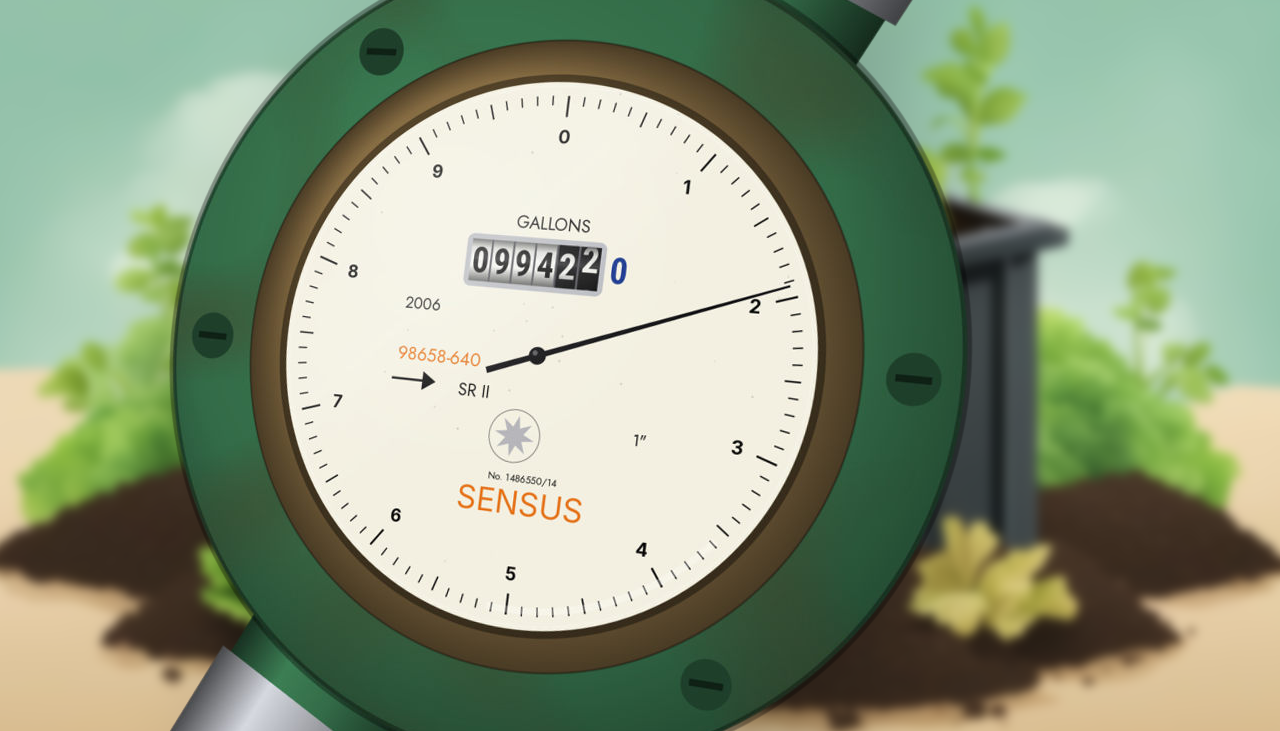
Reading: 994221.9,gal
